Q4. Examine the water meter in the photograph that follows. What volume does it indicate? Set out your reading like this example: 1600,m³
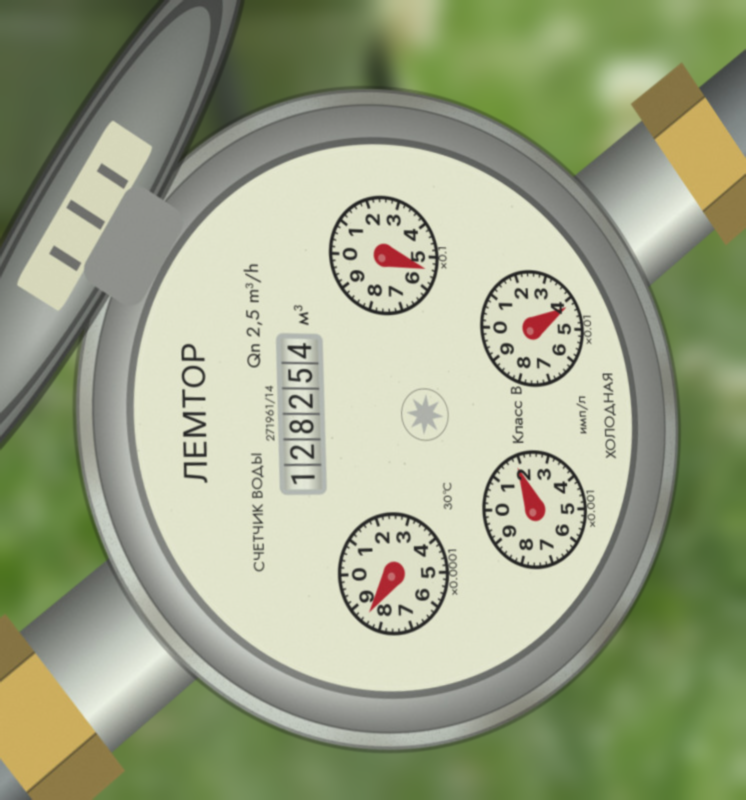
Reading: 128254.5418,m³
